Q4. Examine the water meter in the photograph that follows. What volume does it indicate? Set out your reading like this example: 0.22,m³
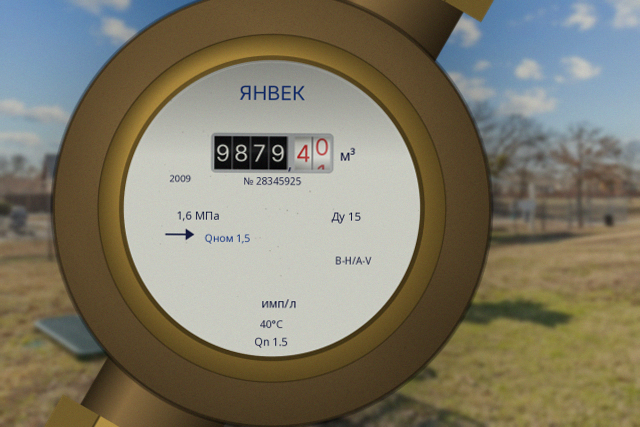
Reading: 9879.40,m³
